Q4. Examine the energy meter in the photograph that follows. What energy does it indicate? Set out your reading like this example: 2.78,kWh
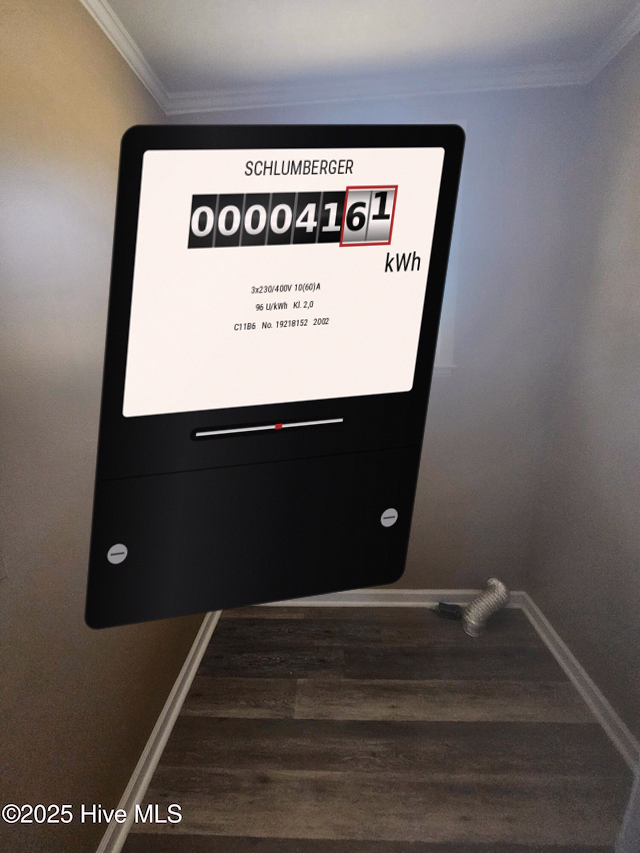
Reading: 41.61,kWh
